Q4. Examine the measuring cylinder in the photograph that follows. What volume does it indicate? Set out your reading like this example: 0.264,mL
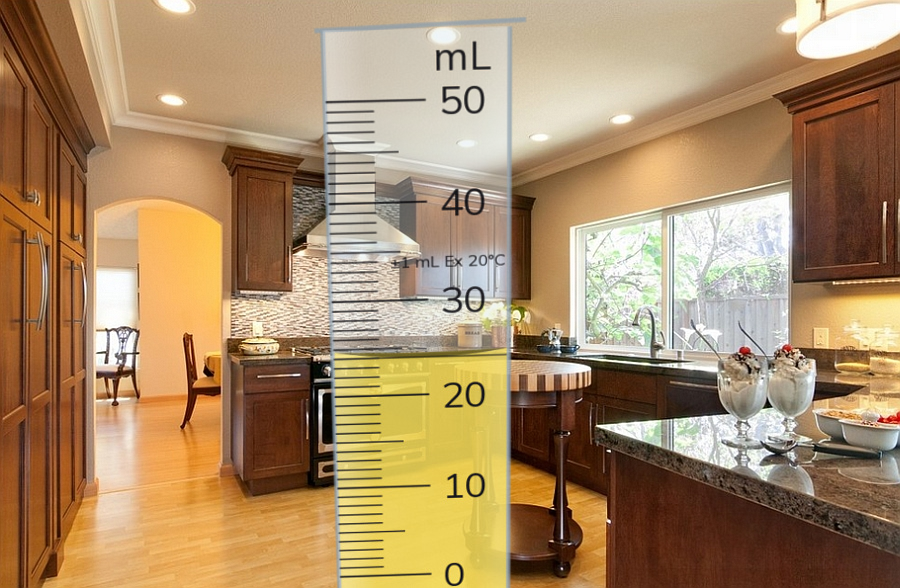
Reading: 24,mL
